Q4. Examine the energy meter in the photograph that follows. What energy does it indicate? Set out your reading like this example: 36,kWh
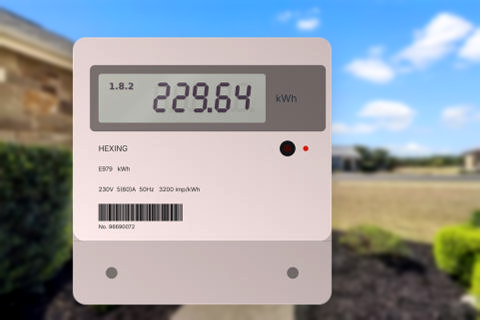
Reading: 229.64,kWh
